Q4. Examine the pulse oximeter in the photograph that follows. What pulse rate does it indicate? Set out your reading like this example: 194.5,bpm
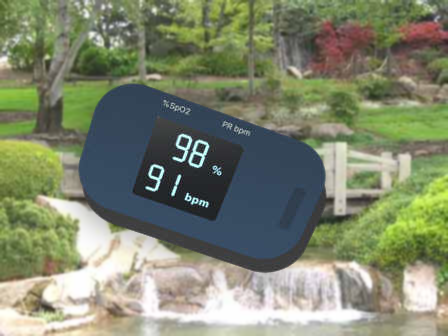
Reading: 91,bpm
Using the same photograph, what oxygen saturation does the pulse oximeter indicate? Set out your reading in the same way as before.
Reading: 98,%
